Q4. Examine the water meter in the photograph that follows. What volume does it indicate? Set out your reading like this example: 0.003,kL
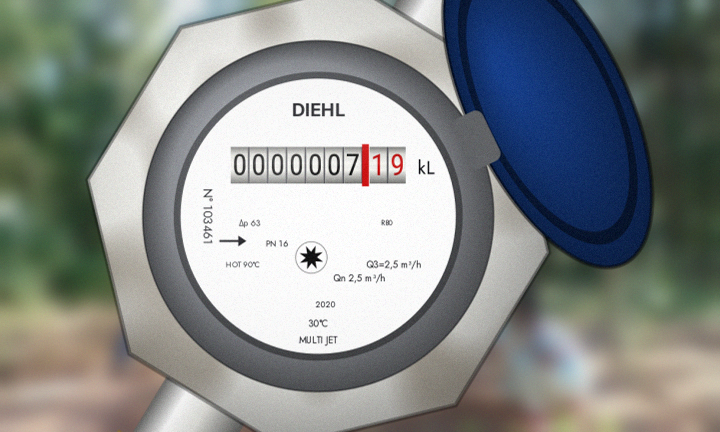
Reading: 7.19,kL
